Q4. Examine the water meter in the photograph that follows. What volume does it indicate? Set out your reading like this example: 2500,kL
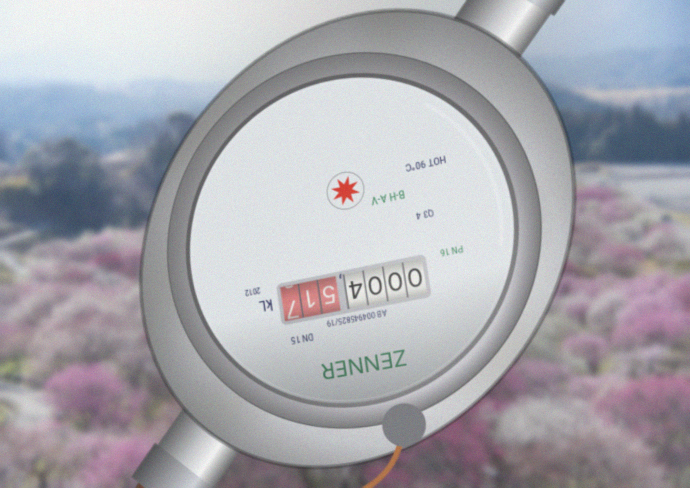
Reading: 4.517,kL
